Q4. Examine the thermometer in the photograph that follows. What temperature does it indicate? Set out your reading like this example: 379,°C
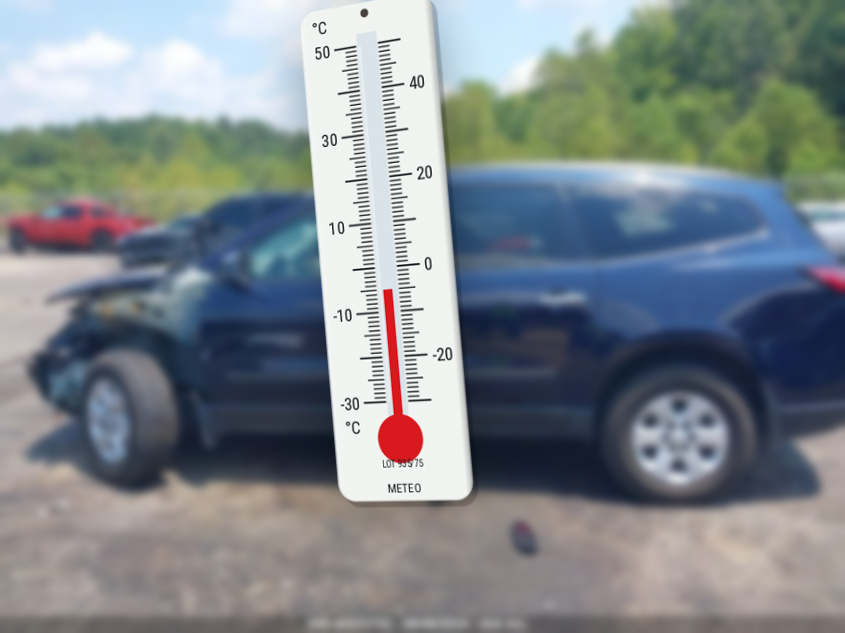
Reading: -5,°C
